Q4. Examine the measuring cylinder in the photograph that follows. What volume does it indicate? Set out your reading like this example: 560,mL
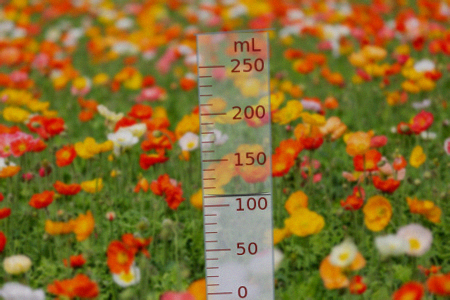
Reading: 110,mL
